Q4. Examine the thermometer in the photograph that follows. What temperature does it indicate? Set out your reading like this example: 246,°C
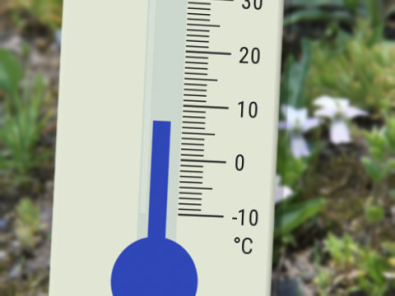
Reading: 7,°C
